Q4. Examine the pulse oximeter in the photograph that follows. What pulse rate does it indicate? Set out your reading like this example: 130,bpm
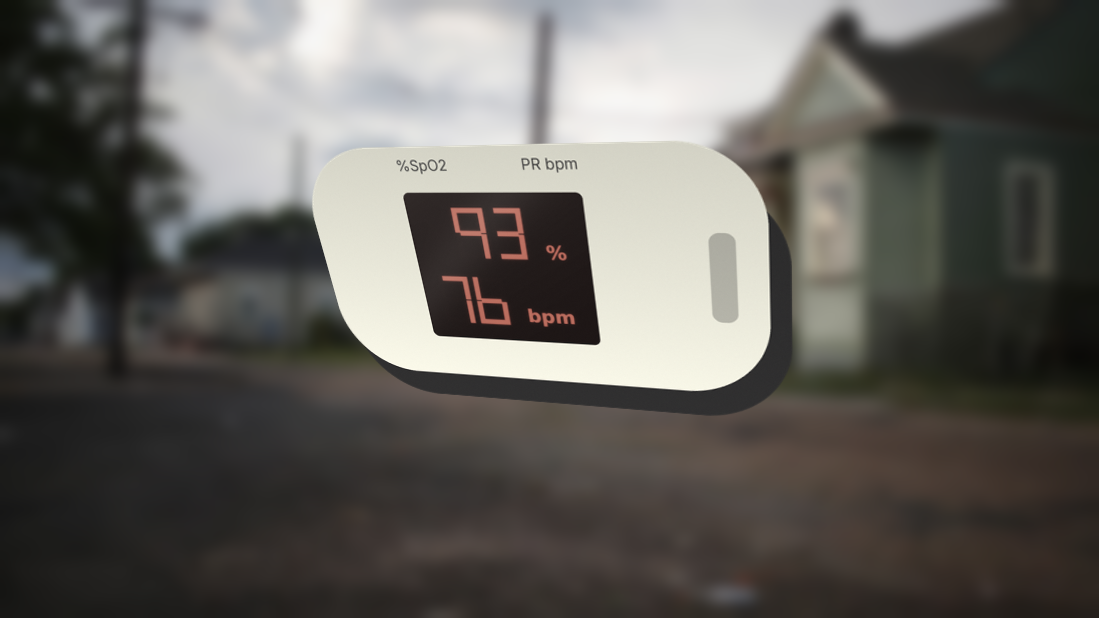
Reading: 76,bpm
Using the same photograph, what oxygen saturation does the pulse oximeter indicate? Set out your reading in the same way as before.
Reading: 93,%
